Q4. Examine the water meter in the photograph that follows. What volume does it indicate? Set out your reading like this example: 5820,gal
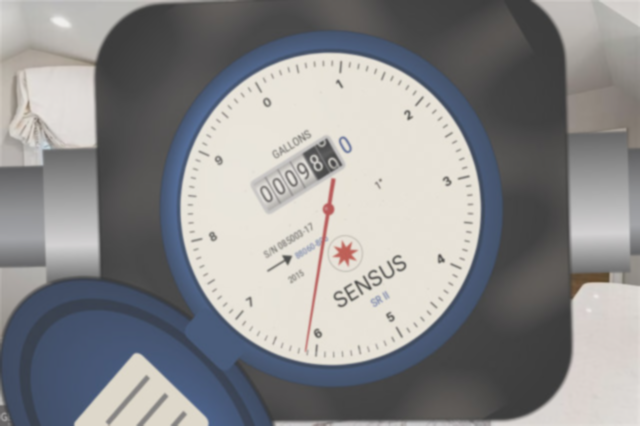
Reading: 9886.1,gal
